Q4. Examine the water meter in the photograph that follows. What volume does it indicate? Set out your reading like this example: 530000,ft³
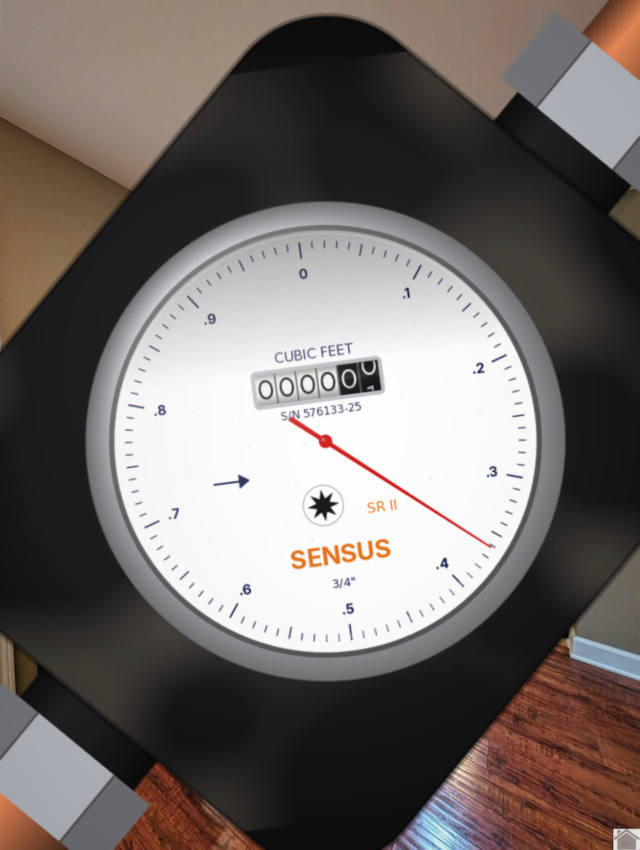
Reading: 0.36,ft³
